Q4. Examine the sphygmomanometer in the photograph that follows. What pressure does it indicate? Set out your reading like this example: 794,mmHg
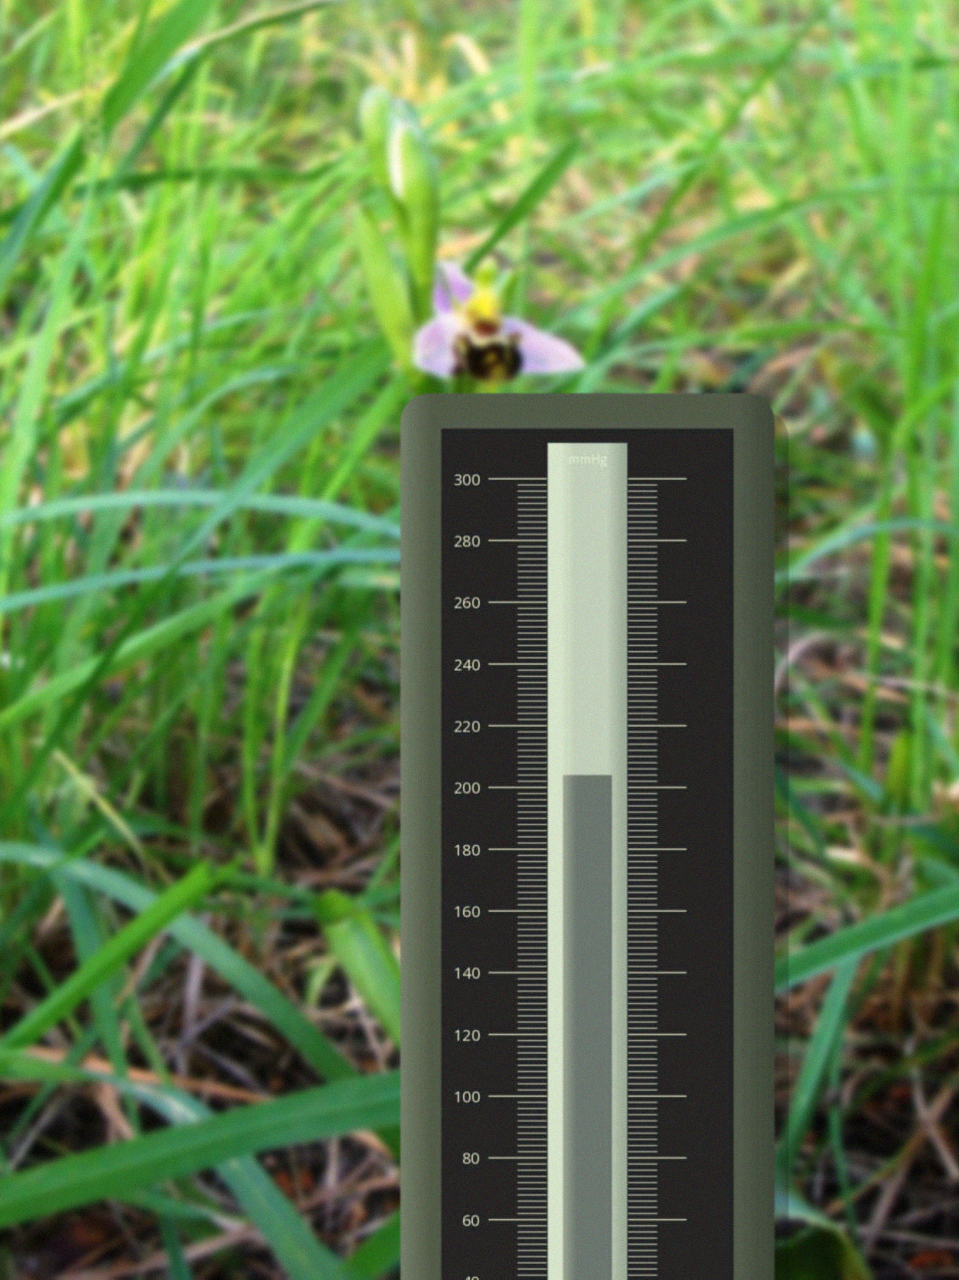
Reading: 204,mmHg
